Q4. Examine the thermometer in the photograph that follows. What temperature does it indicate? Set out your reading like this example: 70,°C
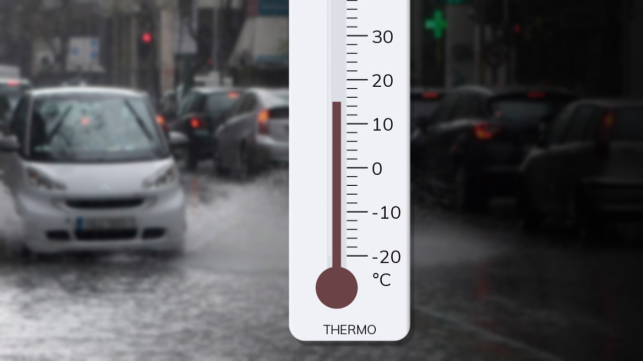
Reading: 15,°C
